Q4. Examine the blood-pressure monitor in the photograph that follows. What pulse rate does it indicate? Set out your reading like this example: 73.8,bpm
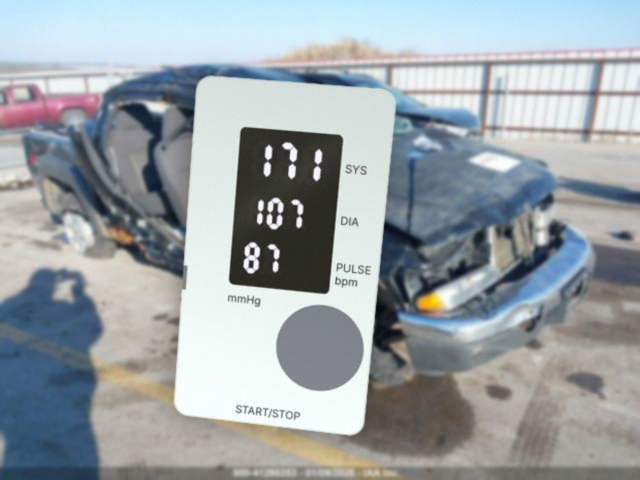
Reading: 87,bpm
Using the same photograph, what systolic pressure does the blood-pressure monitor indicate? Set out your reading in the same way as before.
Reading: 171,mmHg
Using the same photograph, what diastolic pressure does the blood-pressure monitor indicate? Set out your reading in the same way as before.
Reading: 107,mmHg
